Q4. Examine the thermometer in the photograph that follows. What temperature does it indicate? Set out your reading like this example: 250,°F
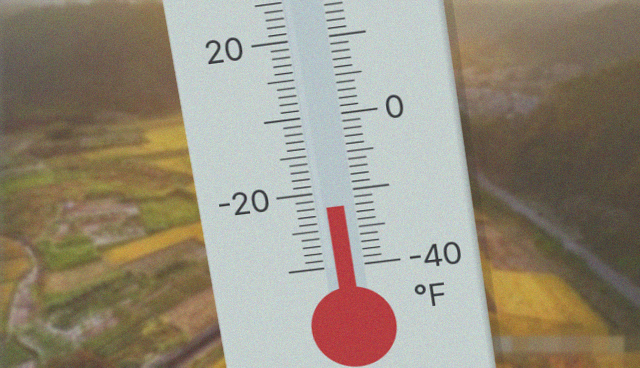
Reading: -24,°F
